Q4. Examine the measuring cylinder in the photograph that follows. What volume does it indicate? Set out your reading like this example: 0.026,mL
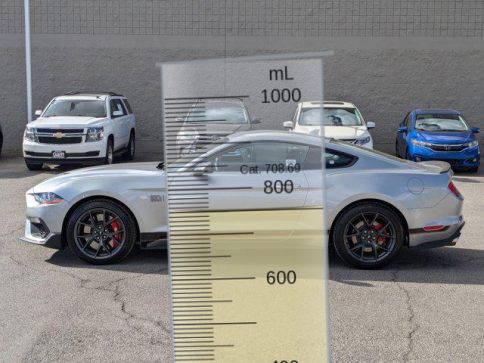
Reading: 750,mL
